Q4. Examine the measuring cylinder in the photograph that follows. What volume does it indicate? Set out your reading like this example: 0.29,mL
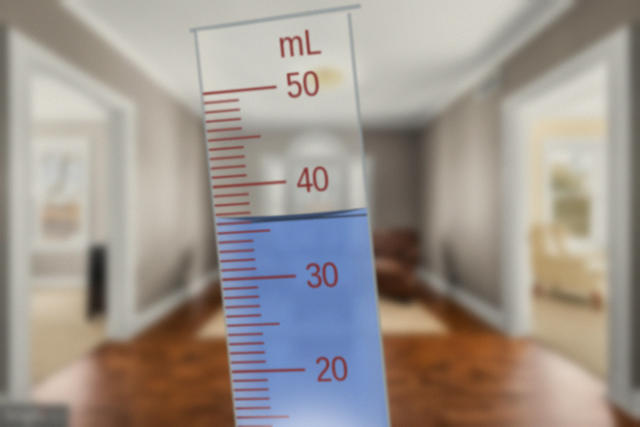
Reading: 36,mL
